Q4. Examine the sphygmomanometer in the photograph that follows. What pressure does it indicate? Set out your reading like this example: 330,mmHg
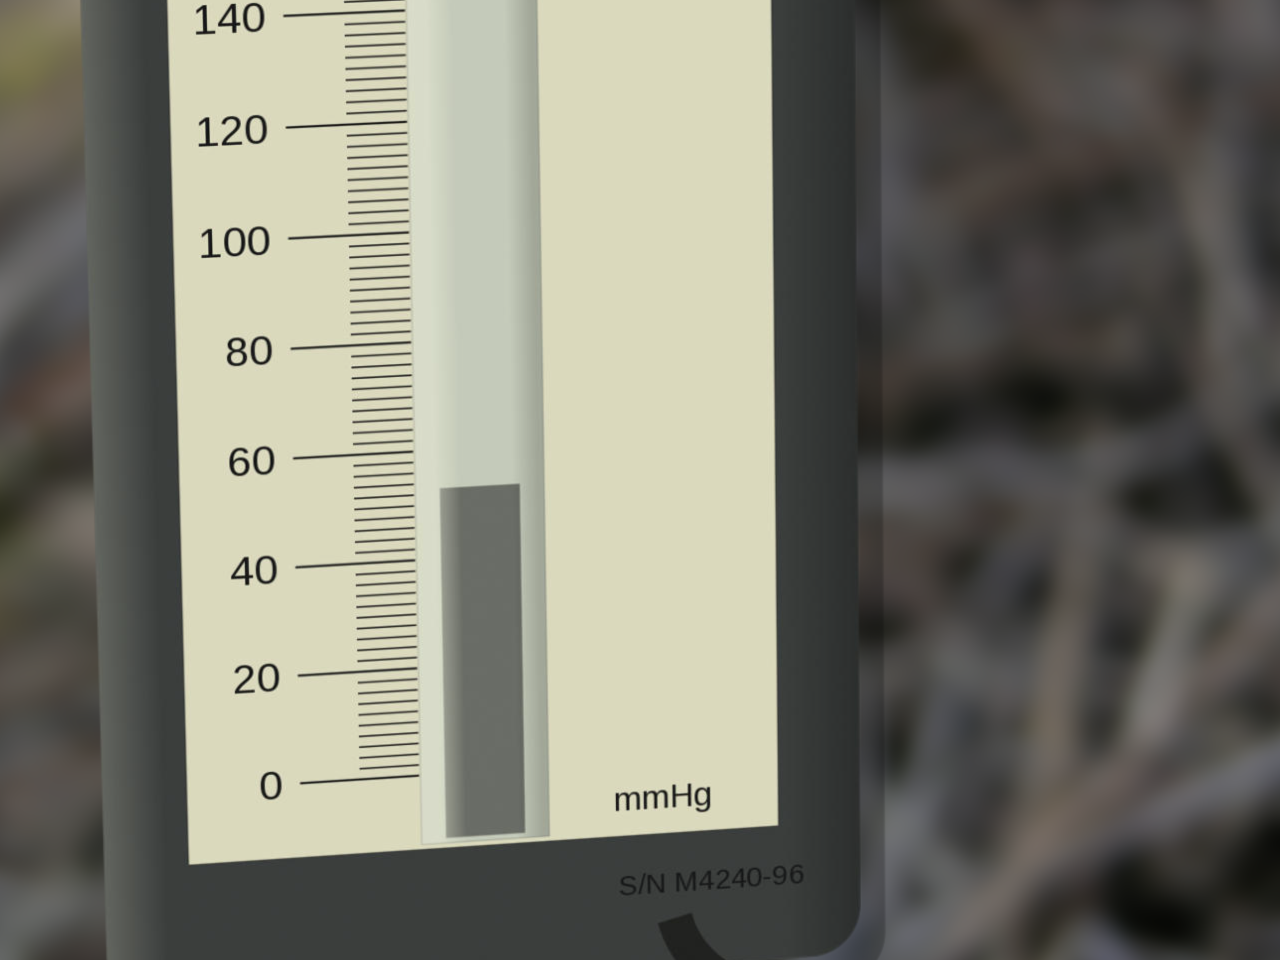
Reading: 53,mmHg
